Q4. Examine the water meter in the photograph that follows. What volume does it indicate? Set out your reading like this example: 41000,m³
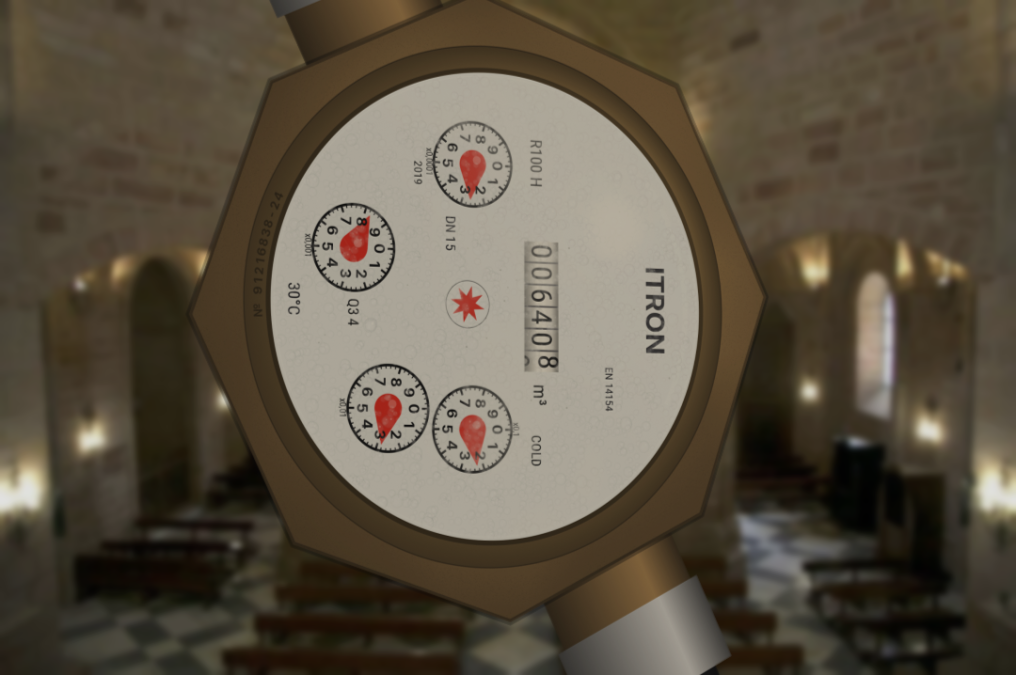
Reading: 6408.2282,m³
